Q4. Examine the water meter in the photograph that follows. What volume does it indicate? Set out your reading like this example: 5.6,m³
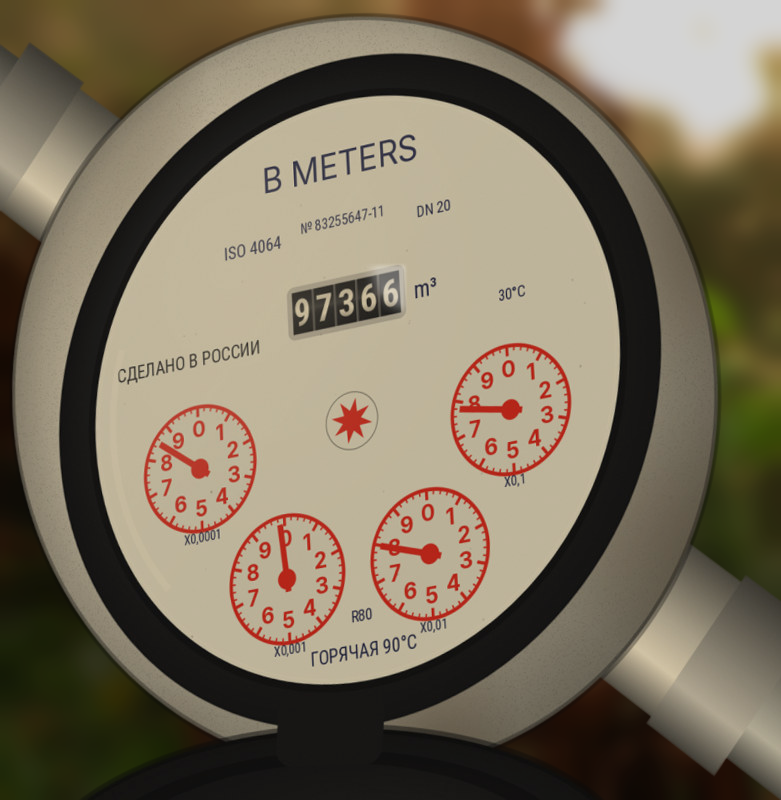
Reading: 97366.7798,m³
